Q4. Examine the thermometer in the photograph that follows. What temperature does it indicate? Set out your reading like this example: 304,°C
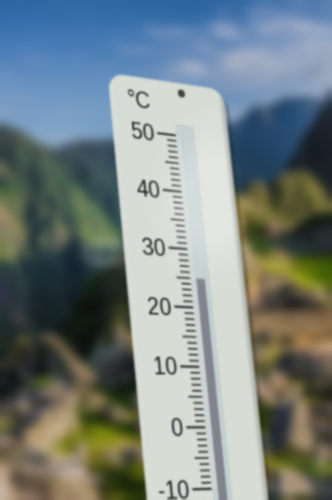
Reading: 25,°C
